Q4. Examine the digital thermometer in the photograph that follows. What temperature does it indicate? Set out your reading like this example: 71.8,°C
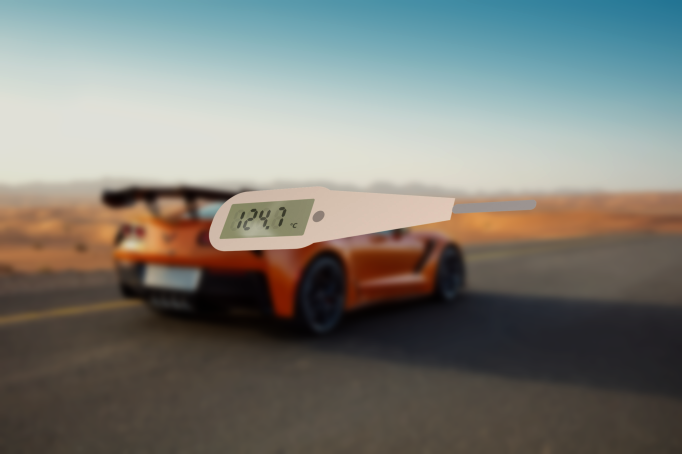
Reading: 124.7,°C
